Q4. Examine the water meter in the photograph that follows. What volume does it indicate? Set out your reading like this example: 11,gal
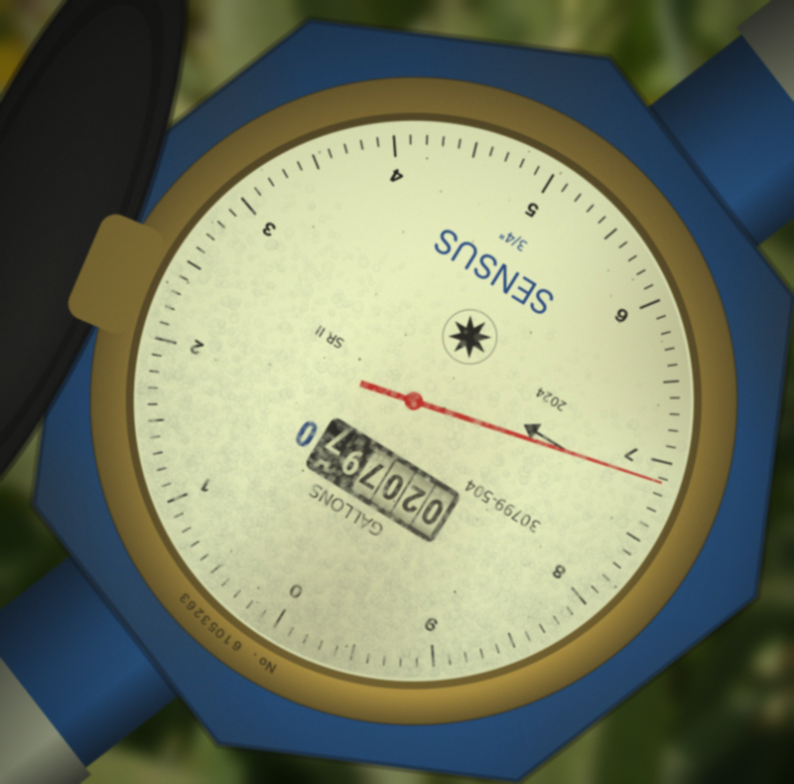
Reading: 207967.1,gal
